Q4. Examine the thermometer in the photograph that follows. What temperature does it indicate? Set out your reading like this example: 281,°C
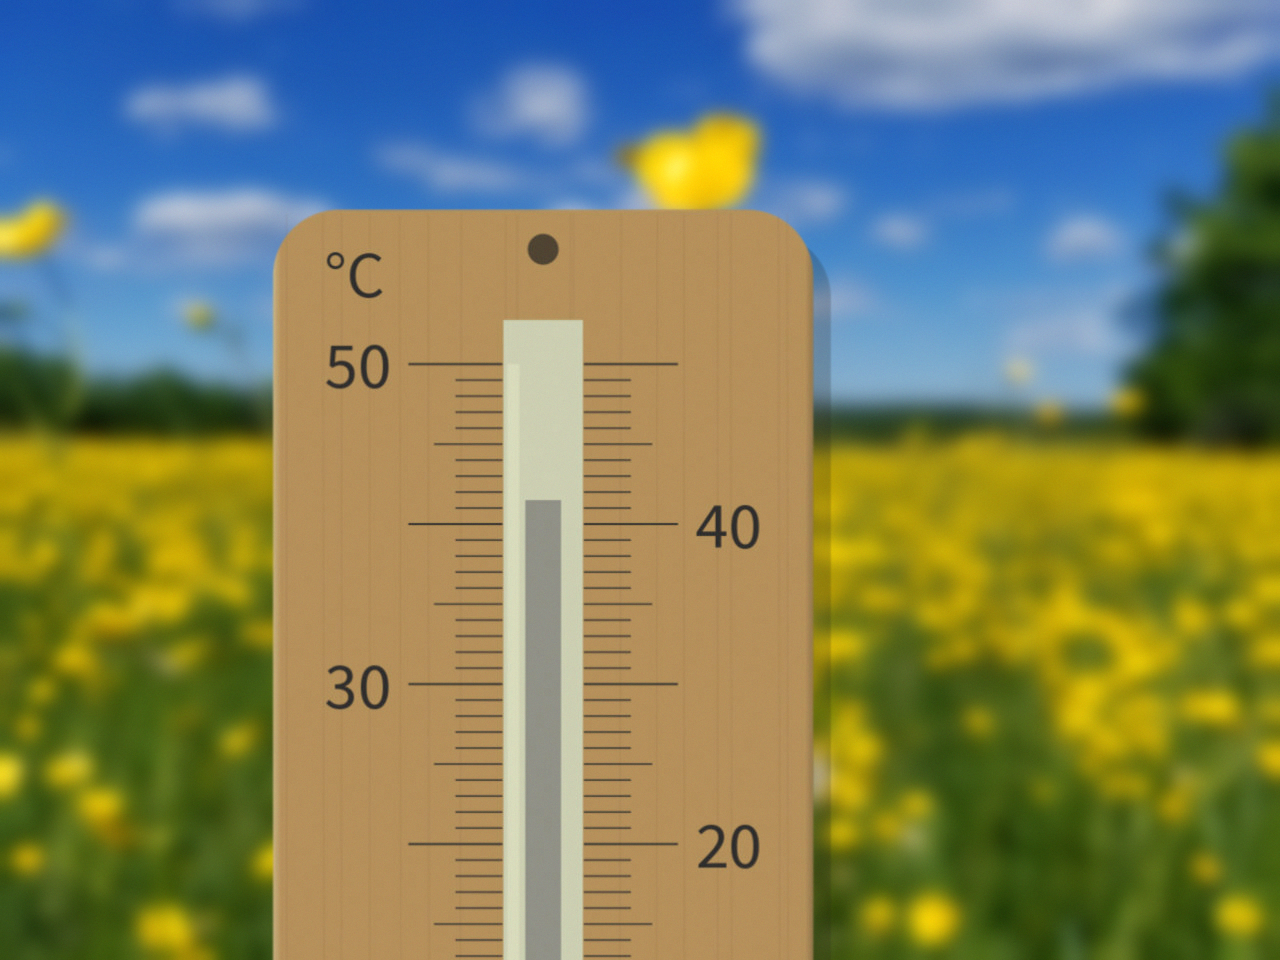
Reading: 41.5,°C
